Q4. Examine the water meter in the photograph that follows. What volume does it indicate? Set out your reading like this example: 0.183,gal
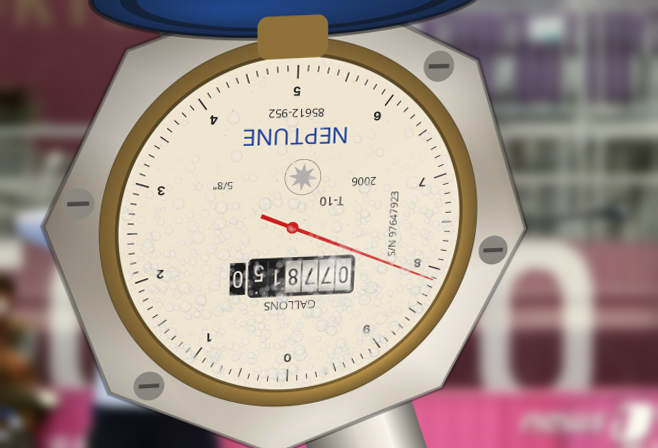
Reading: 778148.1,gal
